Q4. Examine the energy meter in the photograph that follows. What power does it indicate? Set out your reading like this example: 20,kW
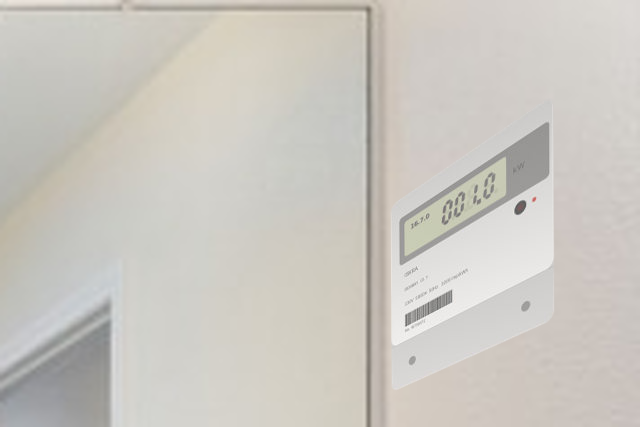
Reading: 1.0,kW
